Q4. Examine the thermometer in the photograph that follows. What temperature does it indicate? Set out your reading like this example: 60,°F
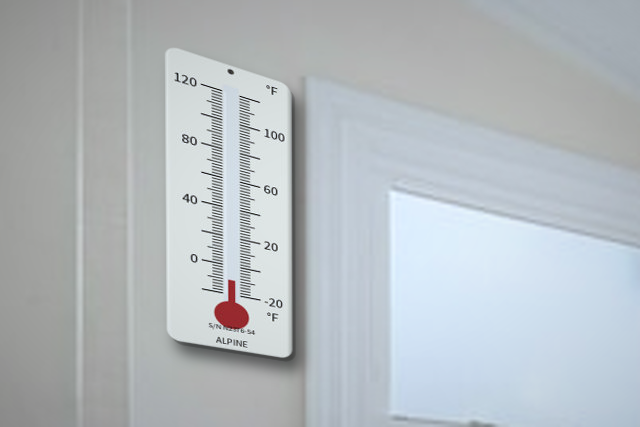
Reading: -10,°F
